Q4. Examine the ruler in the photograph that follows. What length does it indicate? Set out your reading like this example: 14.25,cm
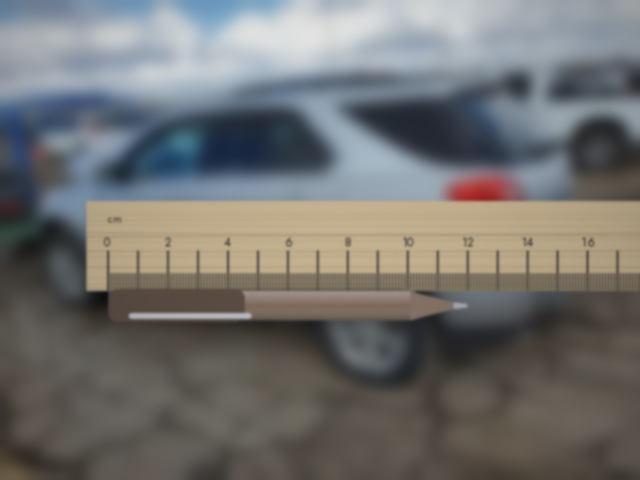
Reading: 12,cm
